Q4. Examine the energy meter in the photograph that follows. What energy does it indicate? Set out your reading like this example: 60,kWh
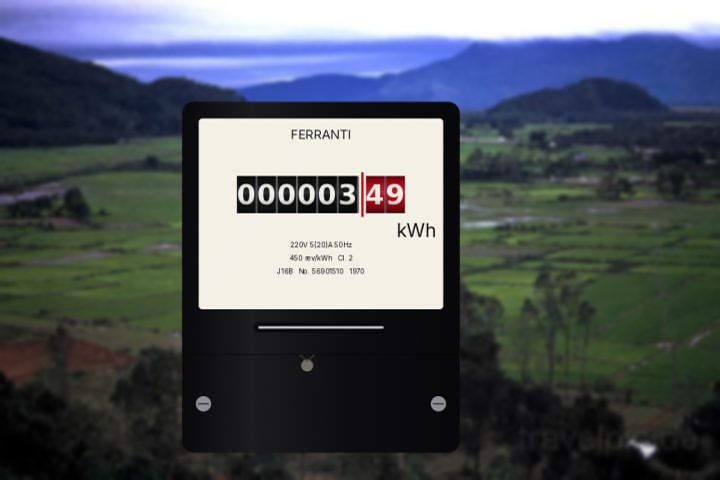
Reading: 3.49,kWh
